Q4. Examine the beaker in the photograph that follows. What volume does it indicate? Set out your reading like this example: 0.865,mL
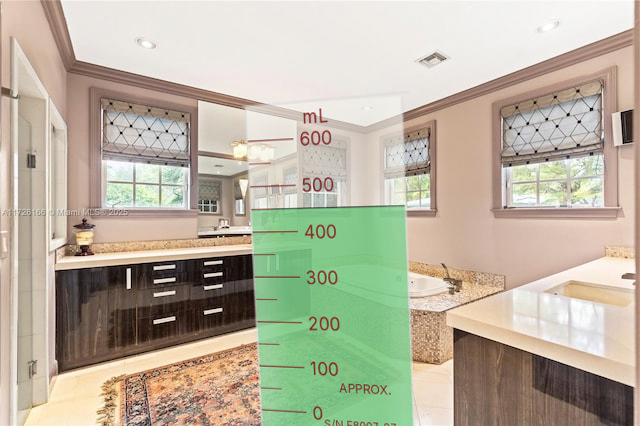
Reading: 450,mL
